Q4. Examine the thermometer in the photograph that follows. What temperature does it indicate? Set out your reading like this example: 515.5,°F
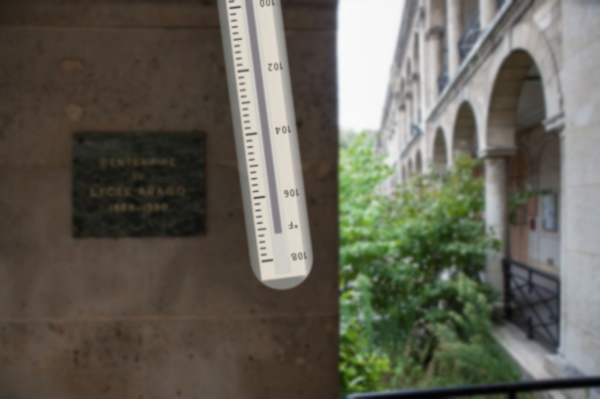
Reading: 107.2,°F
